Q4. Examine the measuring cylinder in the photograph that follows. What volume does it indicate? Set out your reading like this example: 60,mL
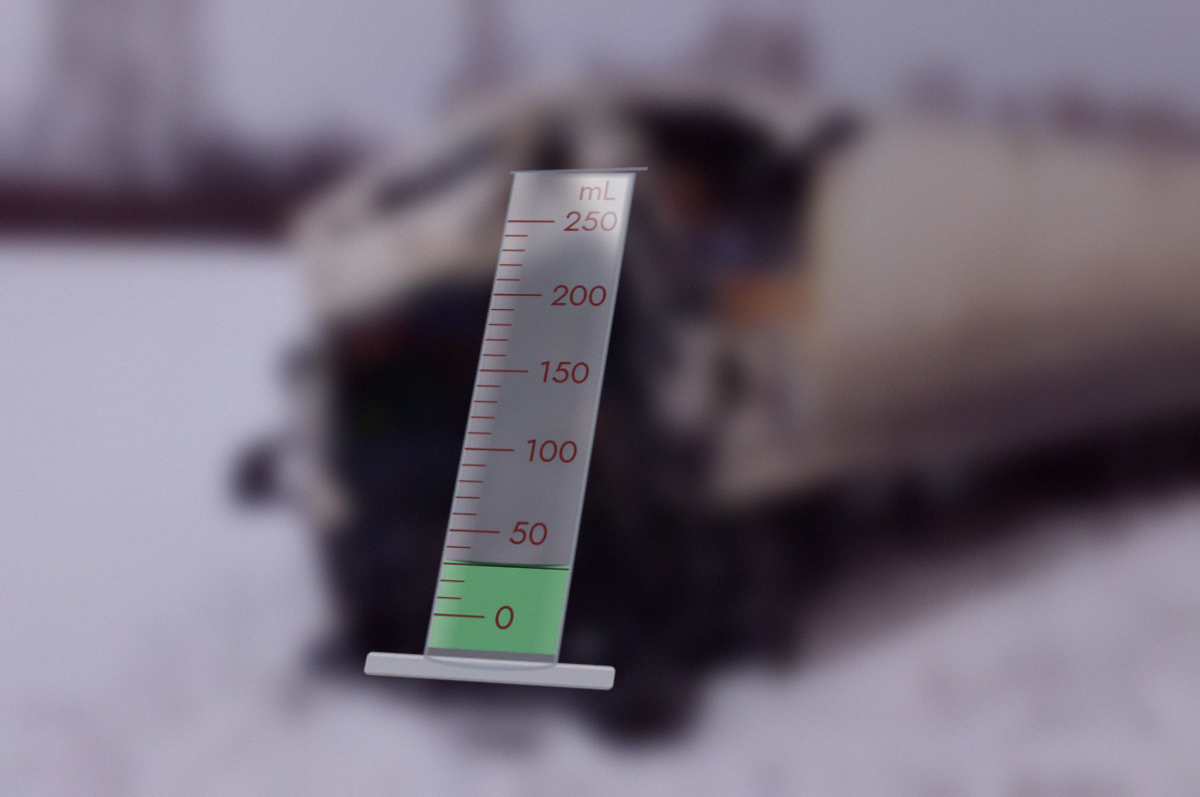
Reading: 30,mL
